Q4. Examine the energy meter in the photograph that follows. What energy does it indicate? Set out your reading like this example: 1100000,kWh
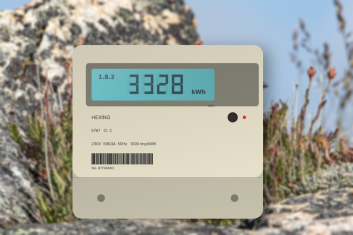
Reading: 3328,kWh
